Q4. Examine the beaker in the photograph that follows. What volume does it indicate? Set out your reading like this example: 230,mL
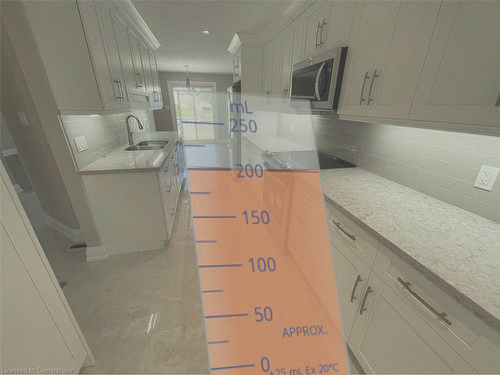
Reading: 200,mL
